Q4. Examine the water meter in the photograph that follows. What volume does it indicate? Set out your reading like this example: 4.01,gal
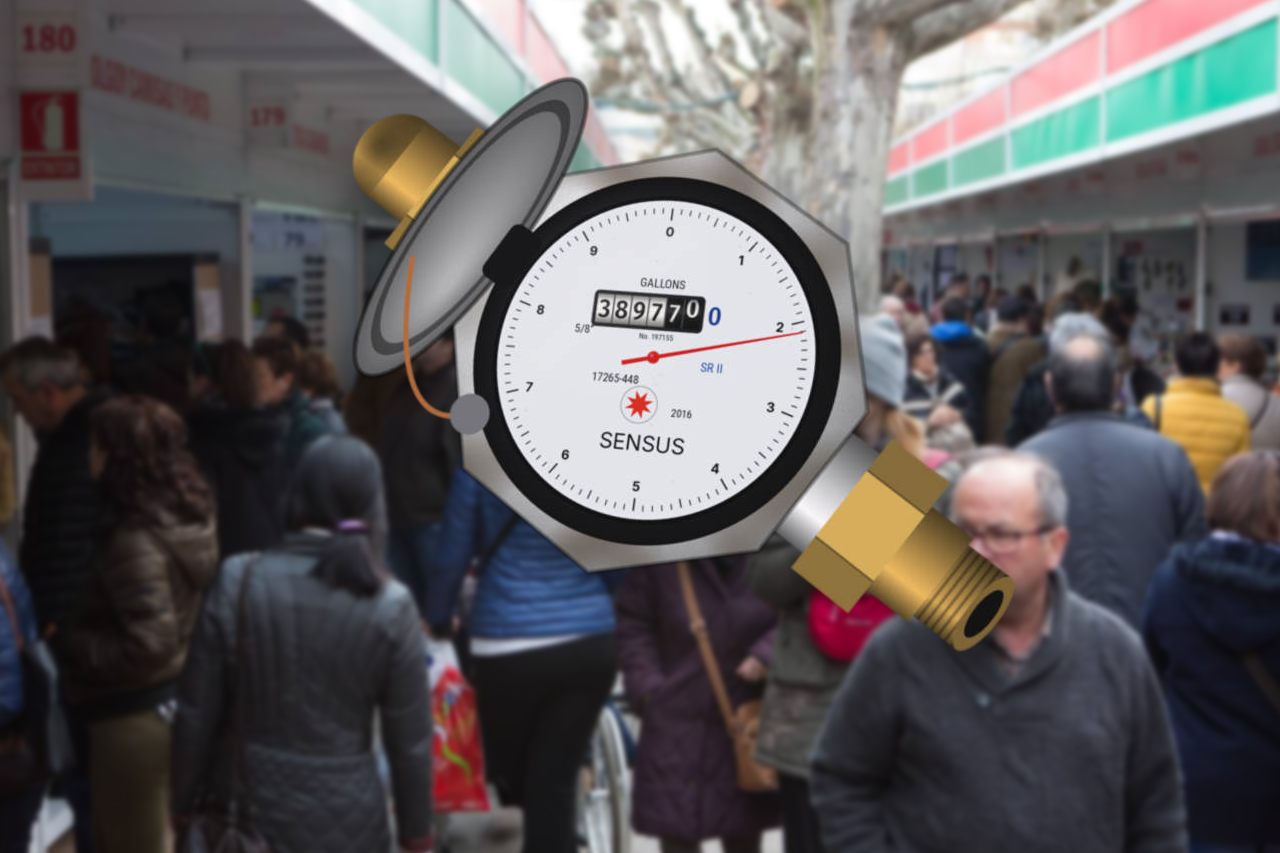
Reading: 3897702.1,gal
